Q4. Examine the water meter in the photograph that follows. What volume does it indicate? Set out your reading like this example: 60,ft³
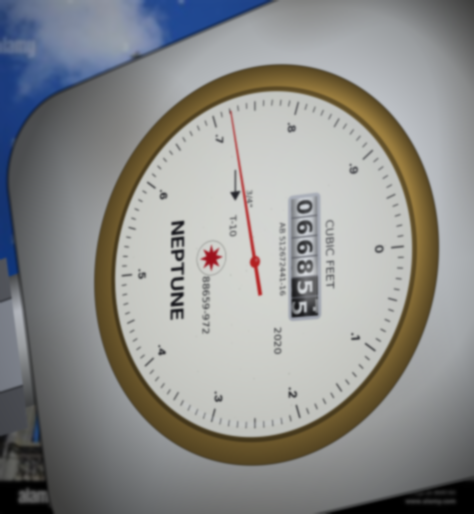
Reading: 66854.72,ft³
